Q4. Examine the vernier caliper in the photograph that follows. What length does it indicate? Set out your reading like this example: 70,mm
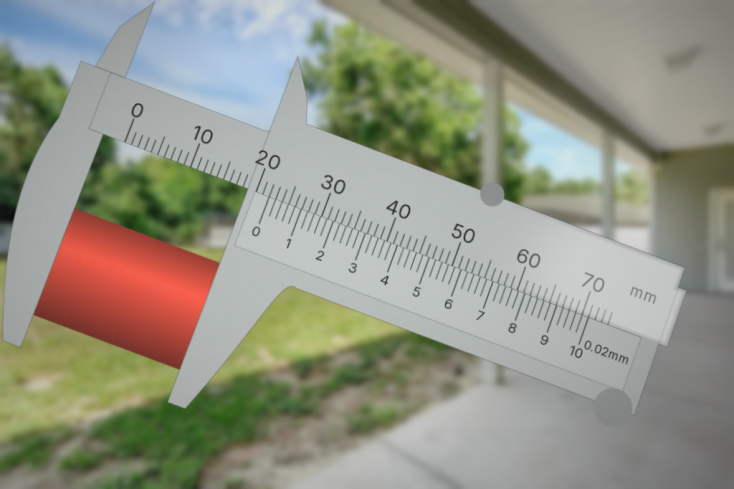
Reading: 22.0,mm
